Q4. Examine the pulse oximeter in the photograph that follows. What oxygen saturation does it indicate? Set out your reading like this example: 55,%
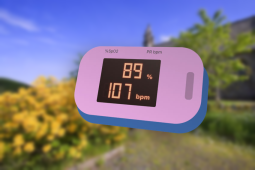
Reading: 89,%
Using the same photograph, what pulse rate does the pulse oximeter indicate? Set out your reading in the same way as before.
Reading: 107,bpm
